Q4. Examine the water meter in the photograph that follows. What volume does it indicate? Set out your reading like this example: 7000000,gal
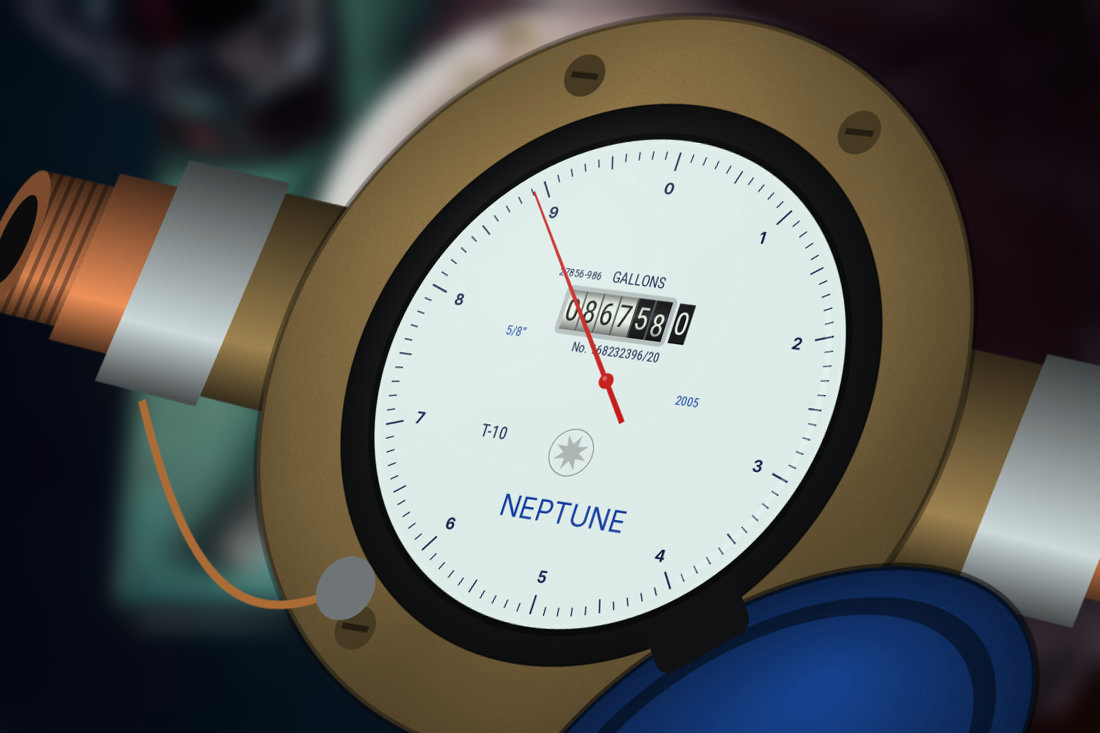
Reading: 867578.9,gal
